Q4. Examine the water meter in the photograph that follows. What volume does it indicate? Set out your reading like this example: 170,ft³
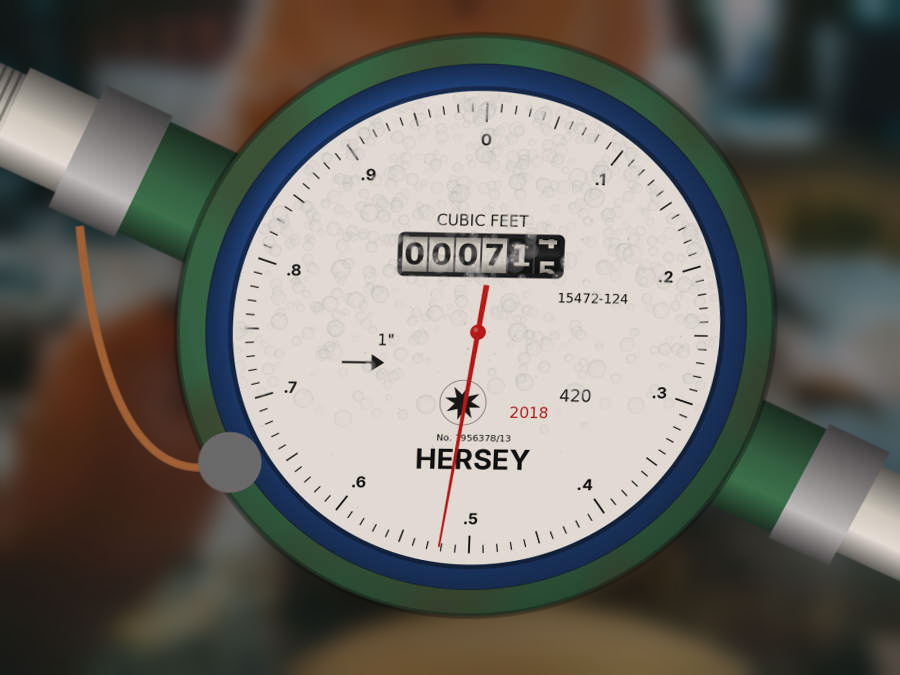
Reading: 714.52,ft³
